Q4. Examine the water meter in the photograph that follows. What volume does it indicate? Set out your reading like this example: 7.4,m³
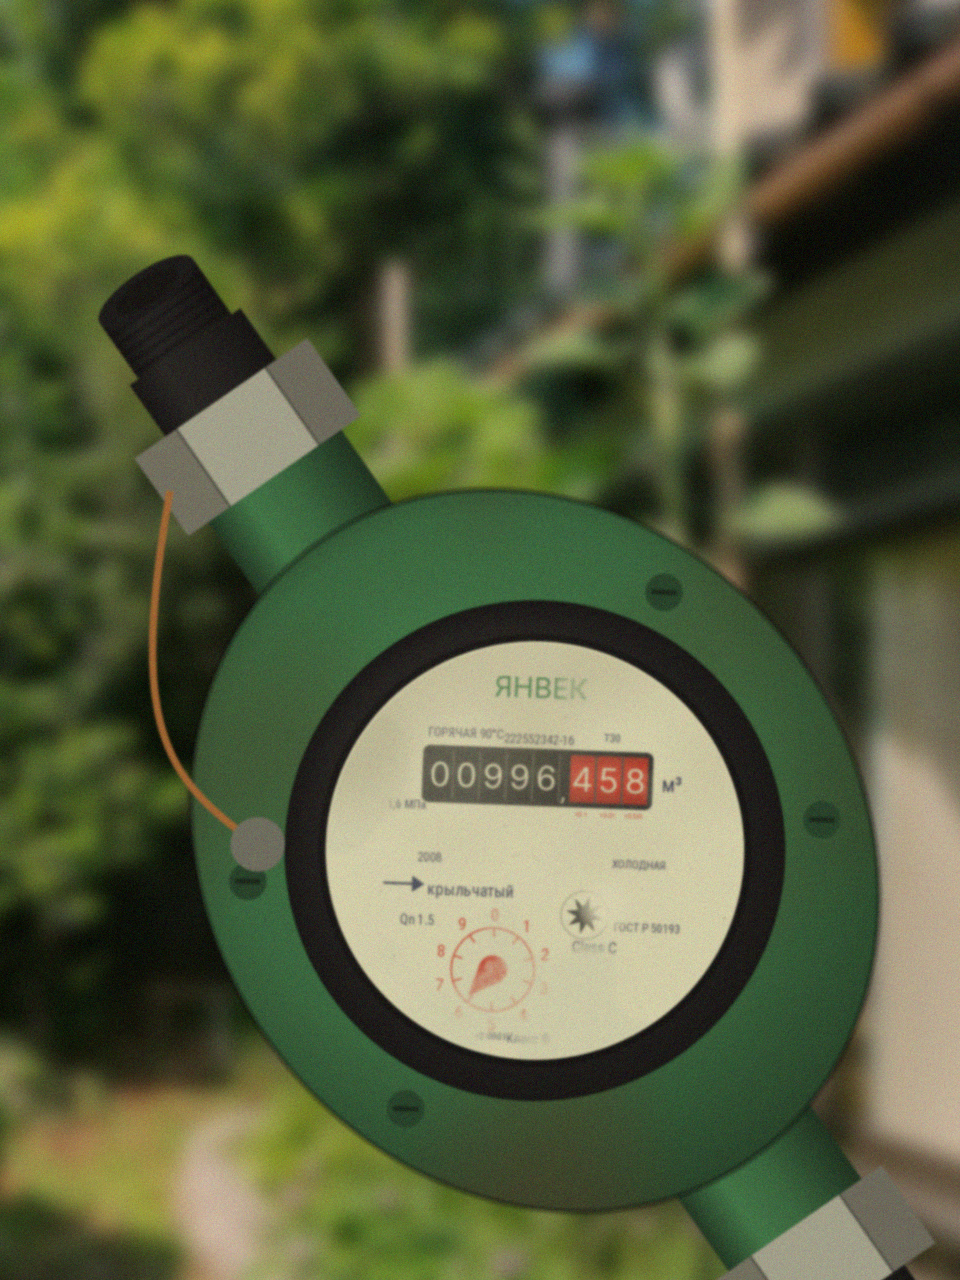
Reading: 996.4586,m³
